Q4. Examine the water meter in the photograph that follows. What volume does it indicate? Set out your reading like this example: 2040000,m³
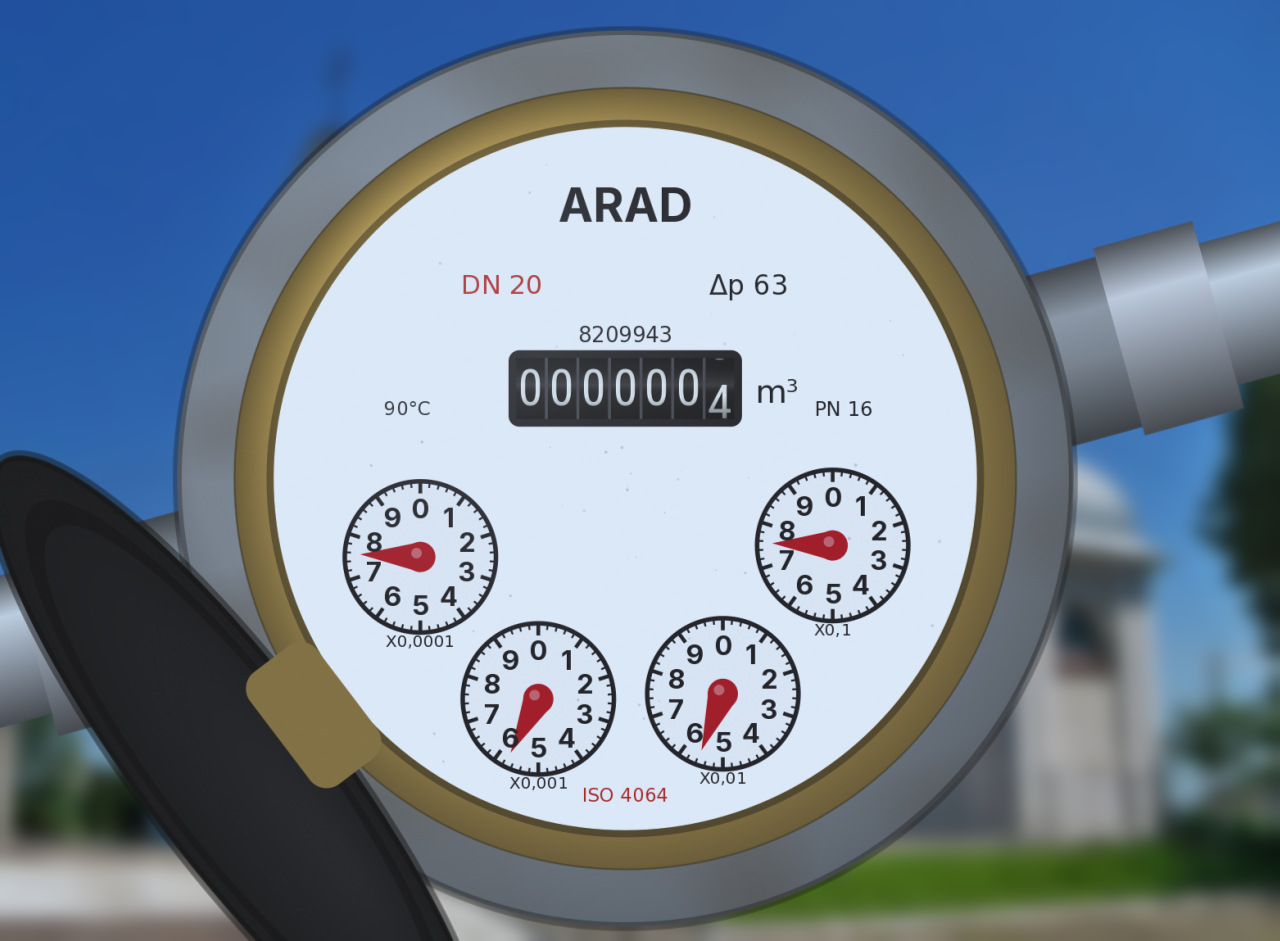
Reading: 3.7557,m³
